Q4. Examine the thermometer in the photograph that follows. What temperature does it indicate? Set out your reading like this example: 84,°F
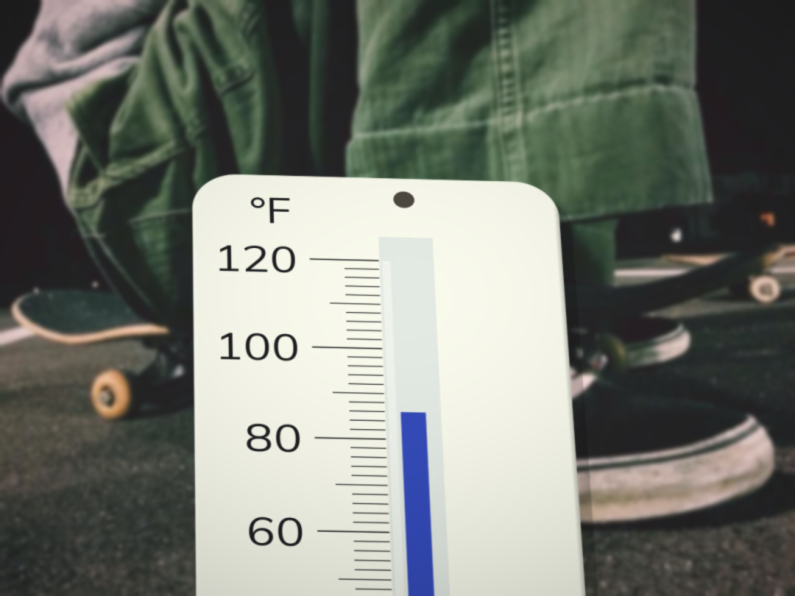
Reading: 86,°F
